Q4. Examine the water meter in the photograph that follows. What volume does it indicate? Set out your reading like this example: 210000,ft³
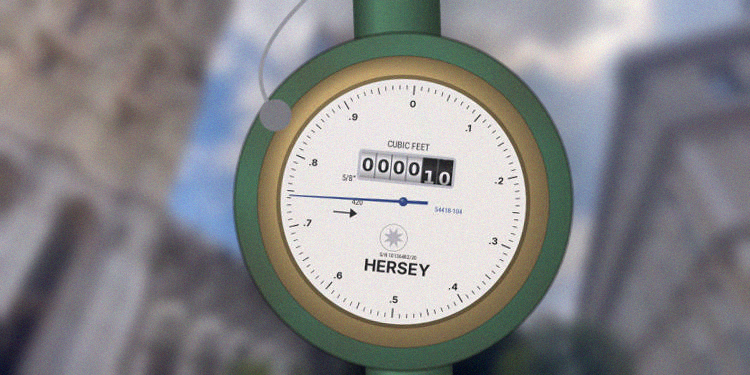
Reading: 9.74,ft³
